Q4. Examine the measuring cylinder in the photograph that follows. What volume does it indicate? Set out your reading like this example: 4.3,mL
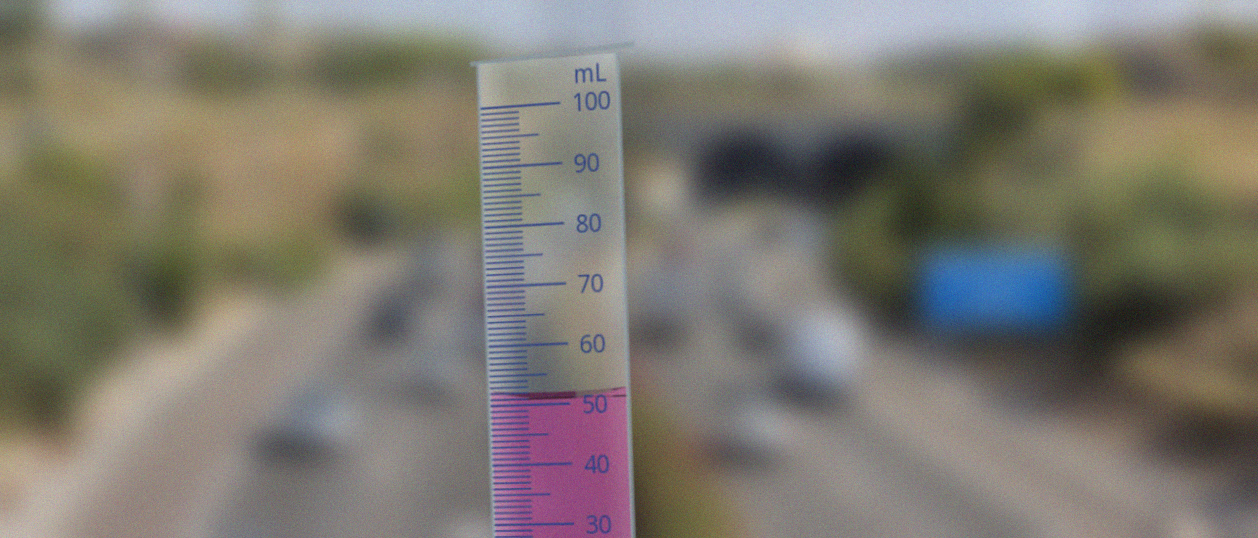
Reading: 51,mL
